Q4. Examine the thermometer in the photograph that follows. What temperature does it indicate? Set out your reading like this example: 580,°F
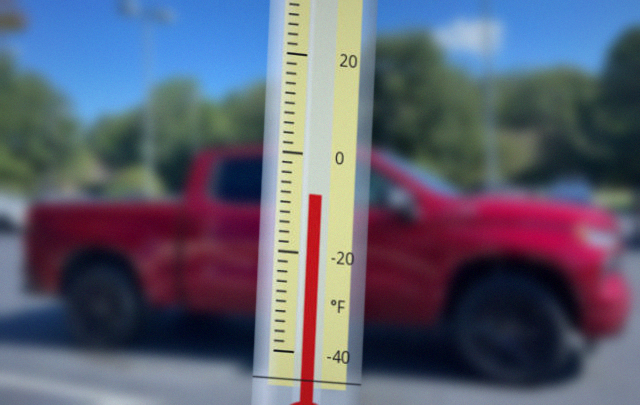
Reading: -8,°F
